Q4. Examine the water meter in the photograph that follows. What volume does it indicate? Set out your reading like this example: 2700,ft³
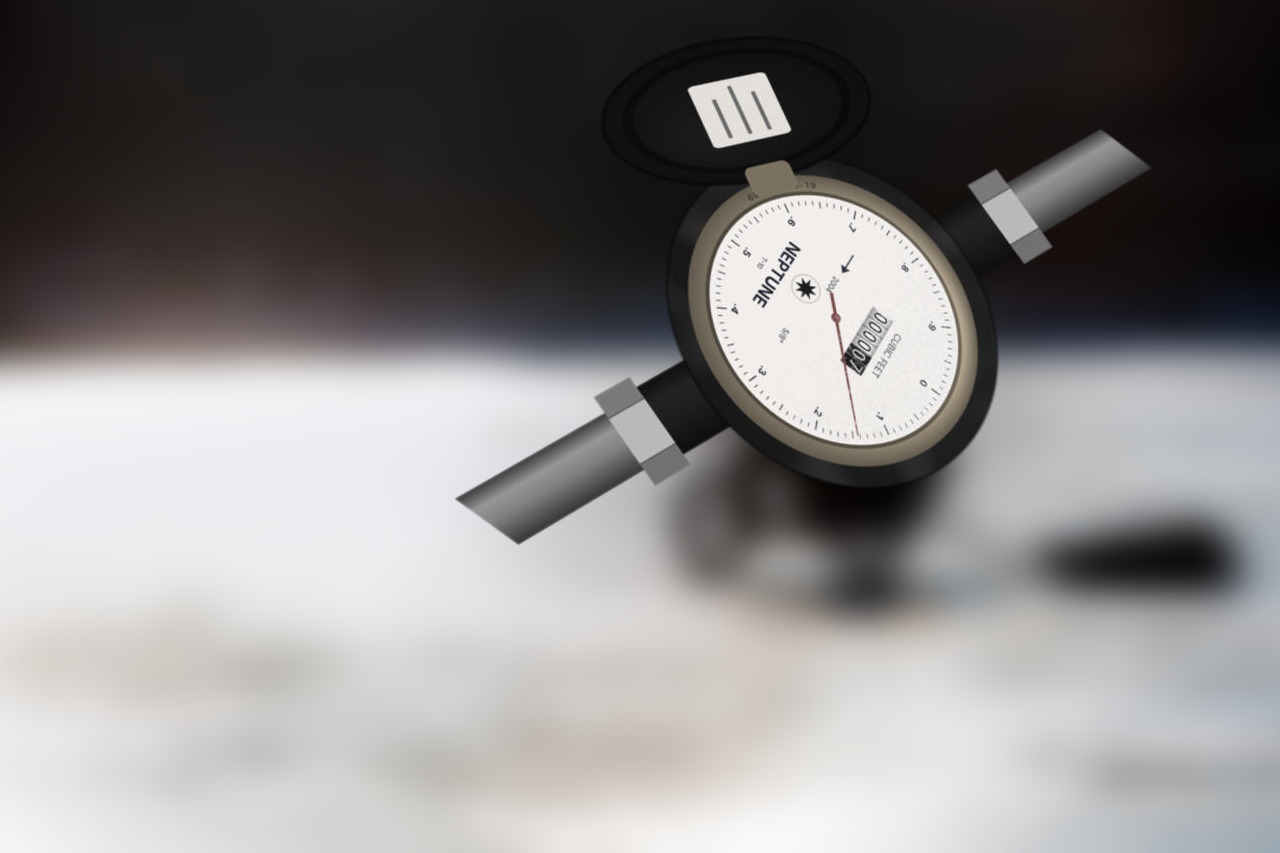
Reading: 7.14,ft³
